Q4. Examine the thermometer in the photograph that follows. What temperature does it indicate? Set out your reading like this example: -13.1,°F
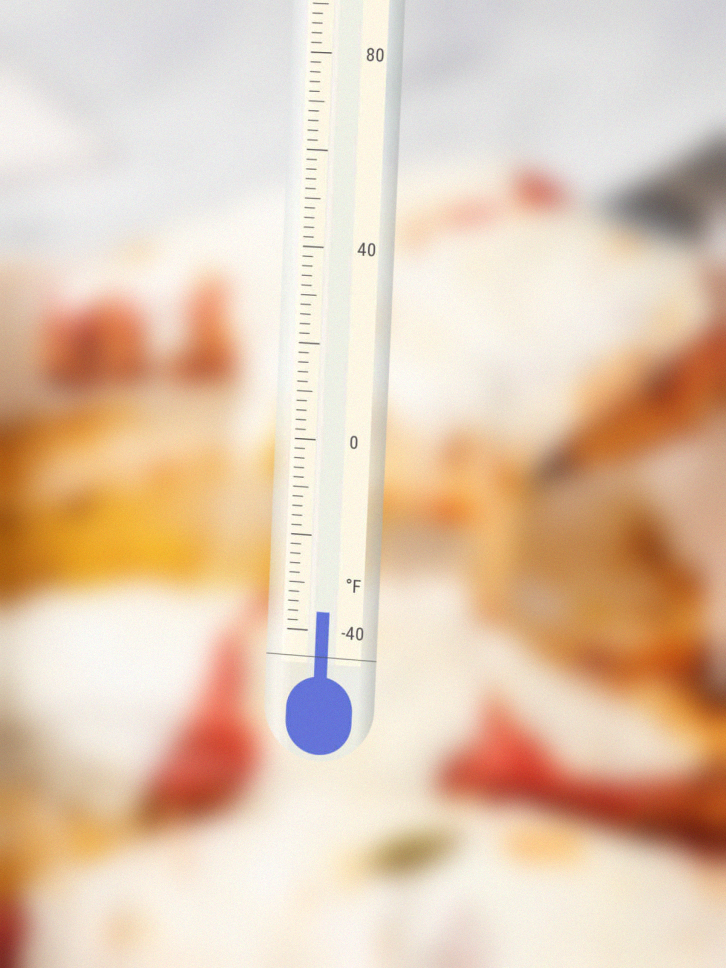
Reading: -36,°F
